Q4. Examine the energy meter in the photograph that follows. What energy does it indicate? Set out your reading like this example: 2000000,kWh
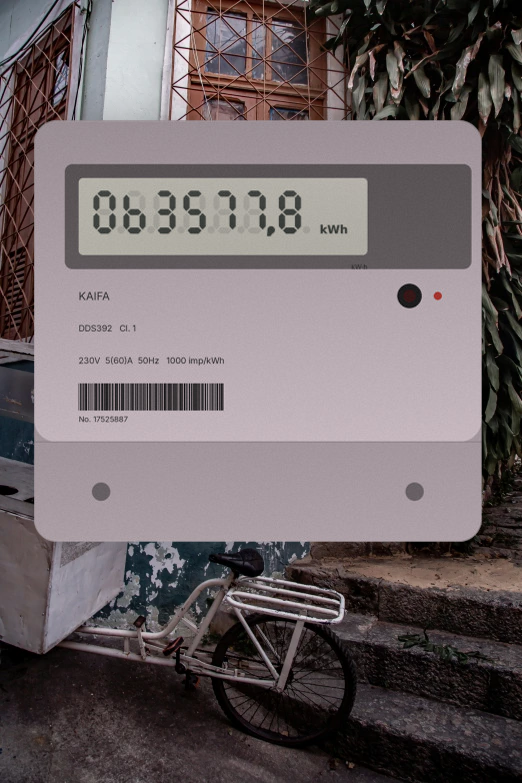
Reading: 63577.8,kWh
